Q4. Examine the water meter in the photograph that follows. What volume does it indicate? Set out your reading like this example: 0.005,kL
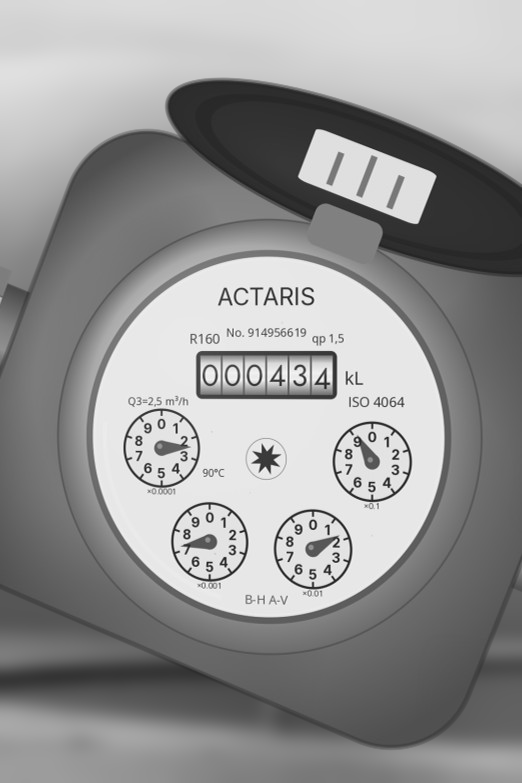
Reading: 433.9172,kL
